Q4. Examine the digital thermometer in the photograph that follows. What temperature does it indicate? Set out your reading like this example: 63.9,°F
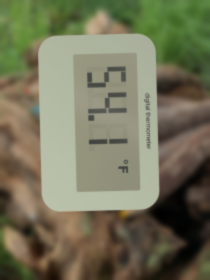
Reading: 54.1,°F
